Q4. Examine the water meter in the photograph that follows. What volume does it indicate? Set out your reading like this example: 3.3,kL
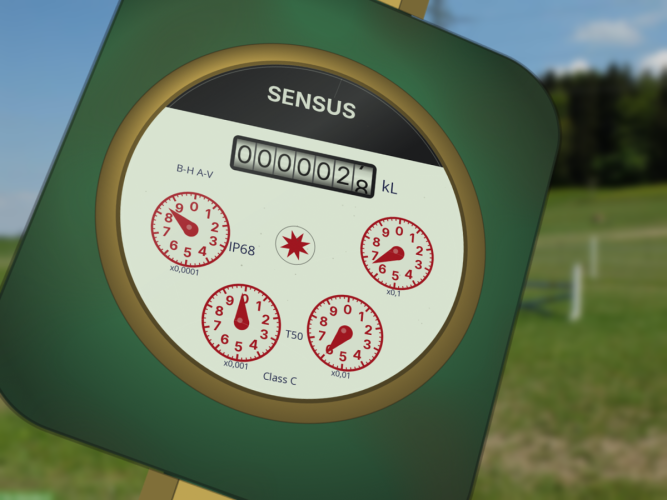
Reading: 27.6598,kL
